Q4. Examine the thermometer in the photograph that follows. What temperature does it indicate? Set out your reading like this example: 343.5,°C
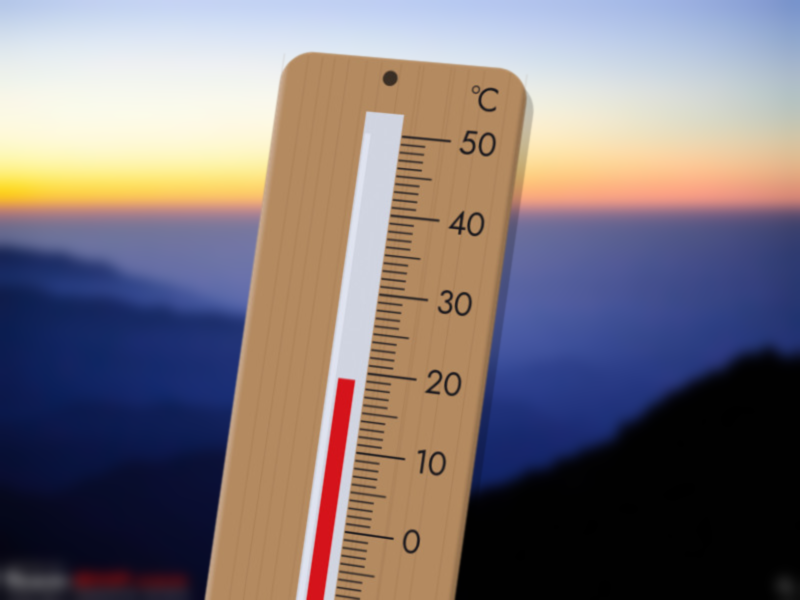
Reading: 19,°C
